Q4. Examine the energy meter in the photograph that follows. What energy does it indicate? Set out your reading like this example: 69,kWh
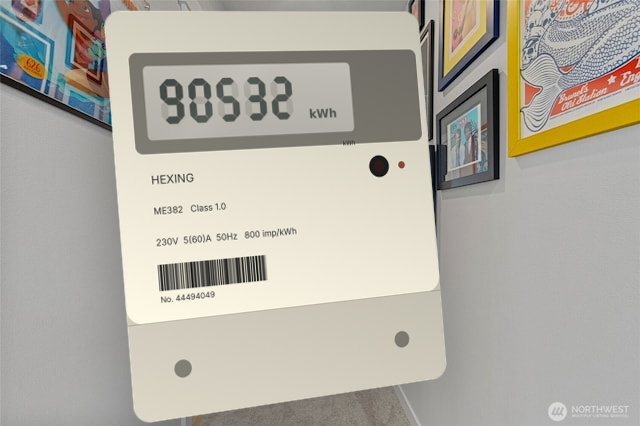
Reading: 90532,kWh
